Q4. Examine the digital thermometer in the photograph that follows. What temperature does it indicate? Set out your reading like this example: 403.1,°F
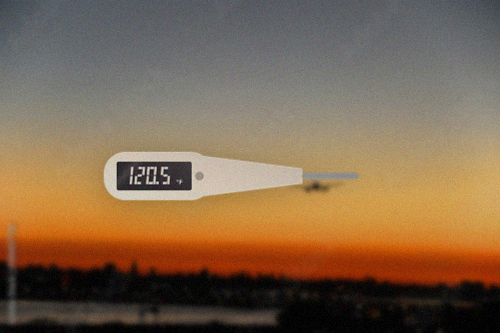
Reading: 120.5,°F
